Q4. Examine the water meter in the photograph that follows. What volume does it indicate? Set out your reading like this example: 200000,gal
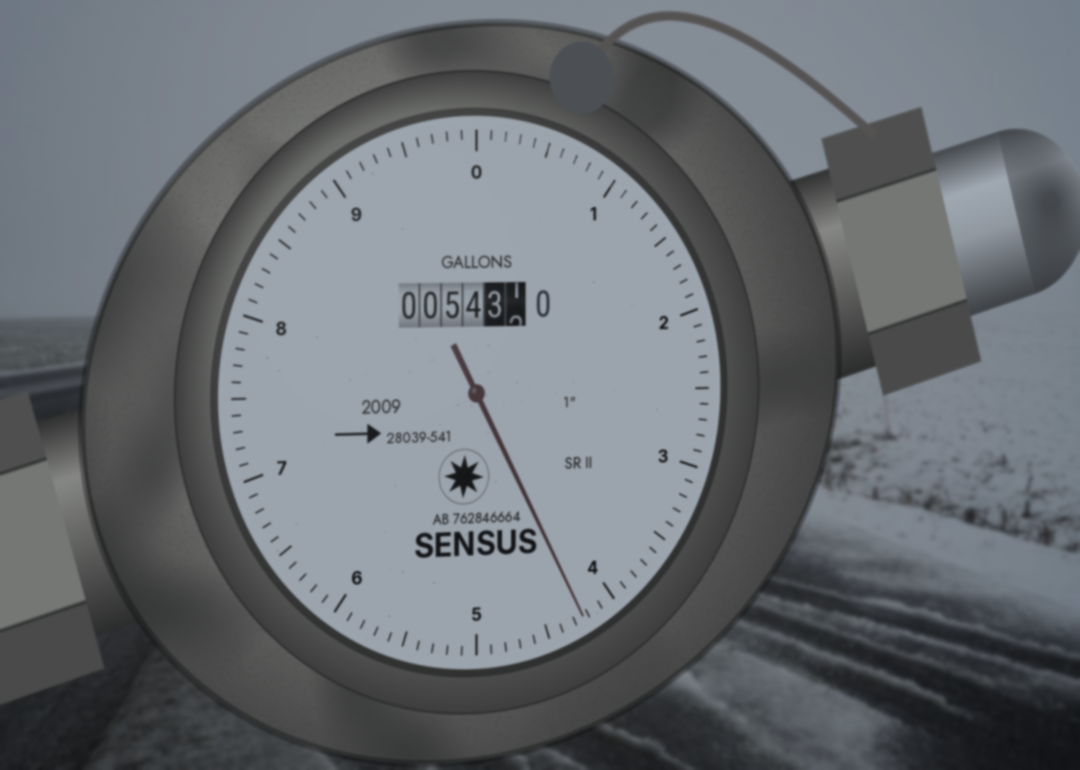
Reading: 54314.2,gal
